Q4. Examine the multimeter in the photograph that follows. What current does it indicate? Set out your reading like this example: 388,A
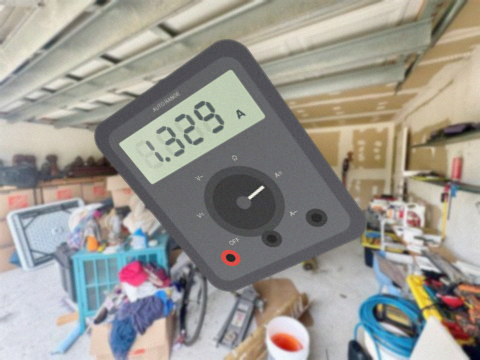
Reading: 1.329,A
